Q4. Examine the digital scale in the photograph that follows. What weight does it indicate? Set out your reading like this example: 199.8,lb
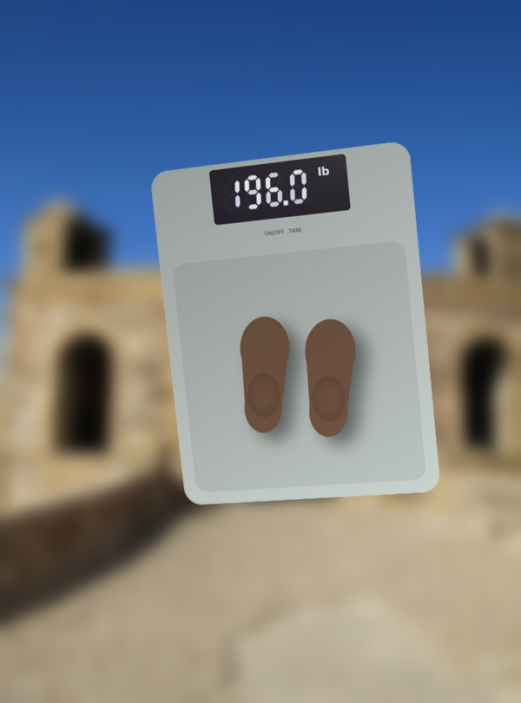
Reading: 196.0,lb
